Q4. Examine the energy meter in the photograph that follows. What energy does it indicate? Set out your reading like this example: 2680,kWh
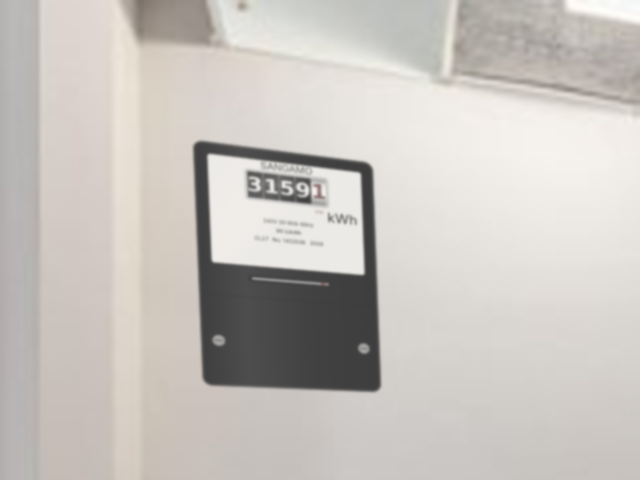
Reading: 3159.1,kWh
